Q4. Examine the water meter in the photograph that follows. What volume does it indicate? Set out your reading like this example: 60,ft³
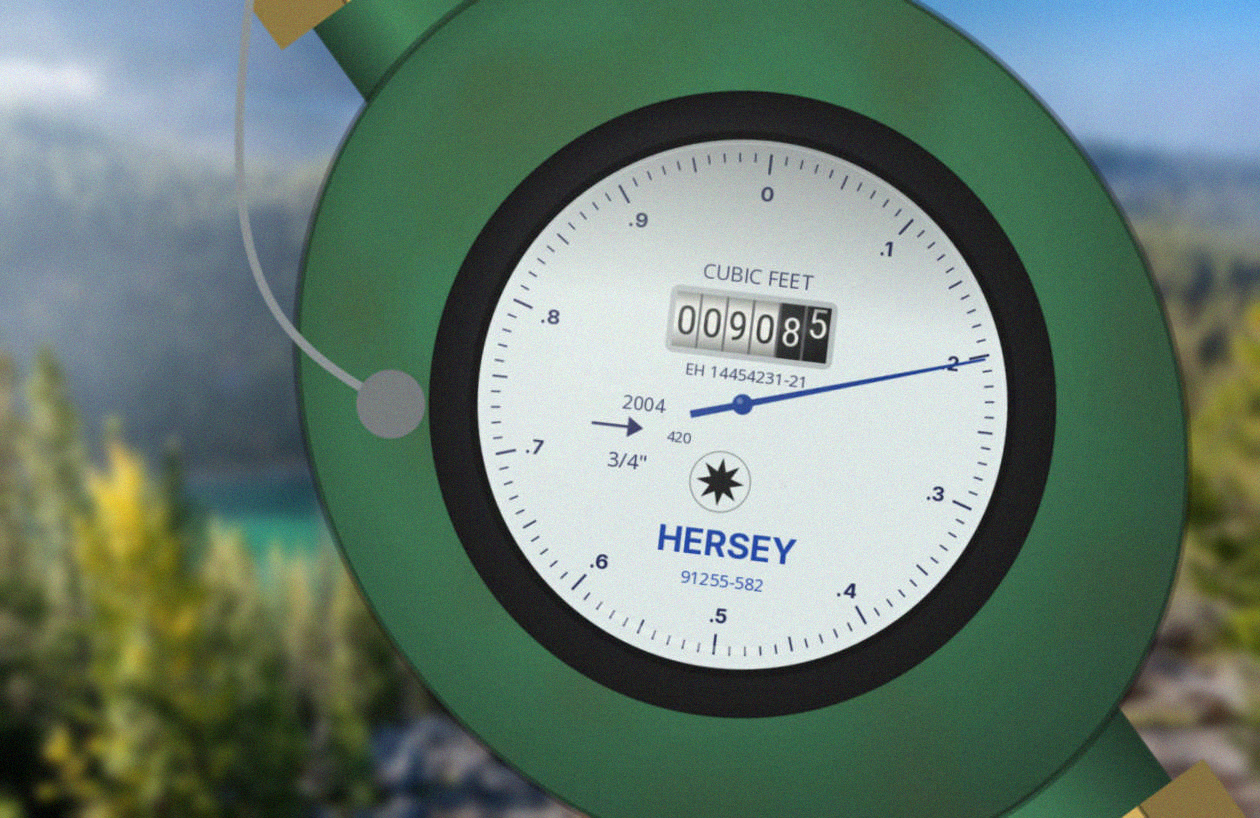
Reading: 9085.20,ft³
